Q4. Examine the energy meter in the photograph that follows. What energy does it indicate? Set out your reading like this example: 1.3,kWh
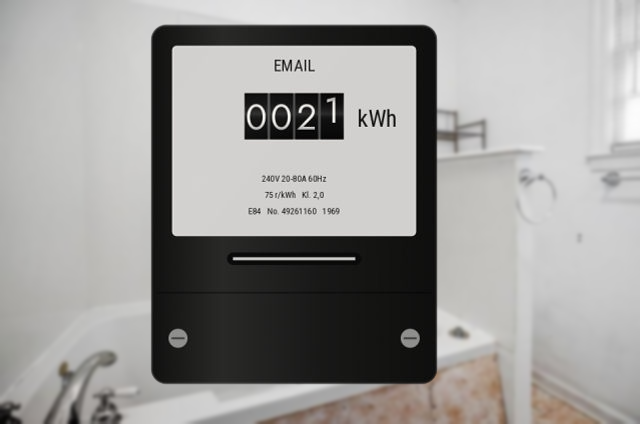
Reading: 21,kWh
